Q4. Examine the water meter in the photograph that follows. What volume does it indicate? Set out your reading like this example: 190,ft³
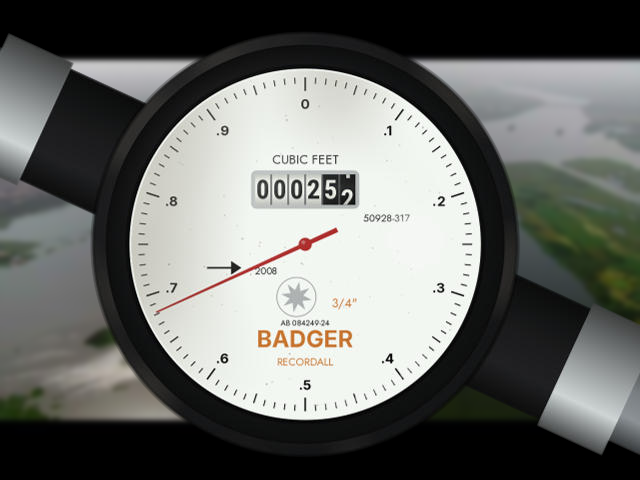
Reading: 251.68,ft³
